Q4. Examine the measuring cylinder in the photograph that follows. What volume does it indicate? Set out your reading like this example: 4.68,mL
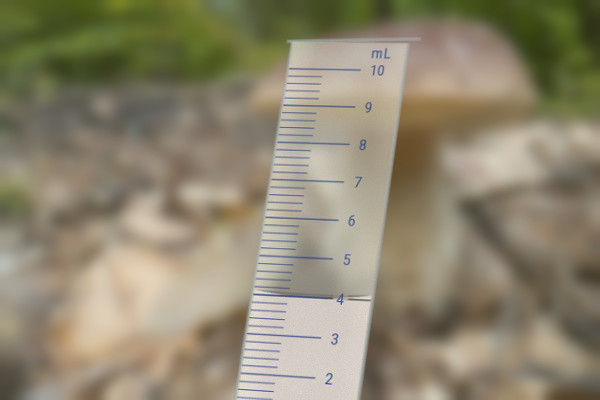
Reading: 4,mL
